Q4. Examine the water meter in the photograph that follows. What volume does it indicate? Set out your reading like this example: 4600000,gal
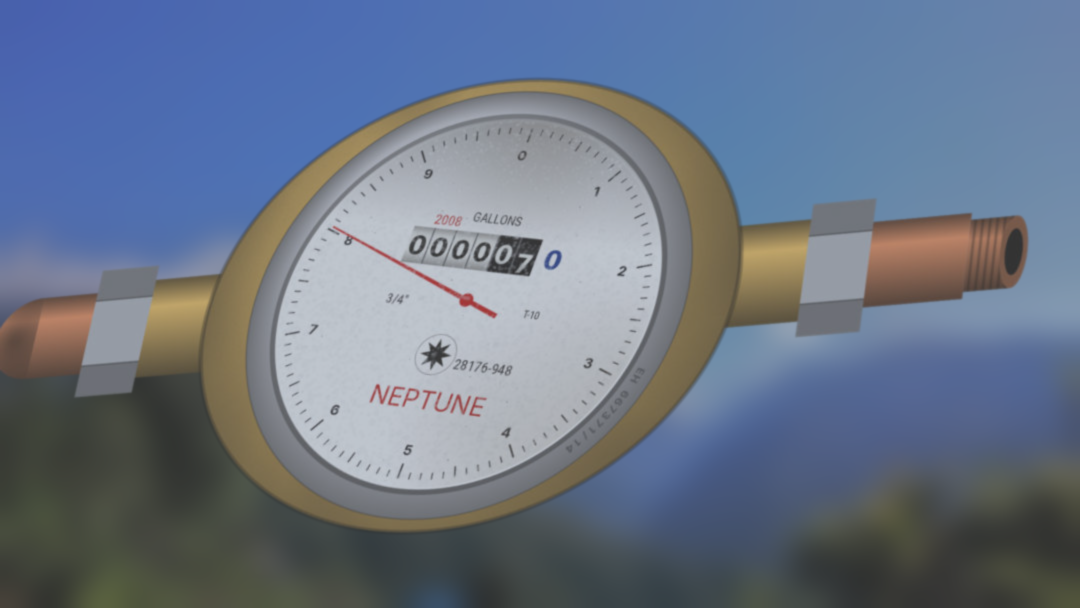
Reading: 68.0,gal
